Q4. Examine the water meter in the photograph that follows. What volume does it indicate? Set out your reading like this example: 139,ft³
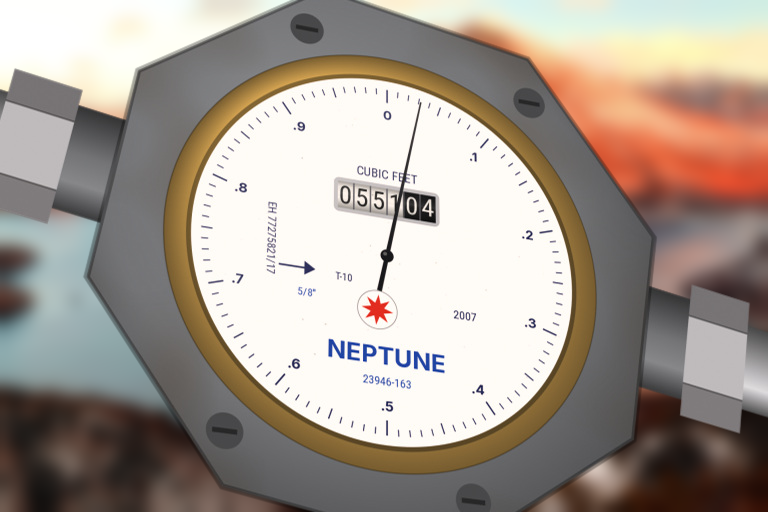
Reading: 55104.03,ft³
